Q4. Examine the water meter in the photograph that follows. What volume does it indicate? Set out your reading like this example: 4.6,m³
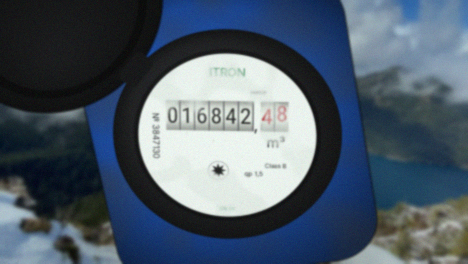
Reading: 16842.48,m³
